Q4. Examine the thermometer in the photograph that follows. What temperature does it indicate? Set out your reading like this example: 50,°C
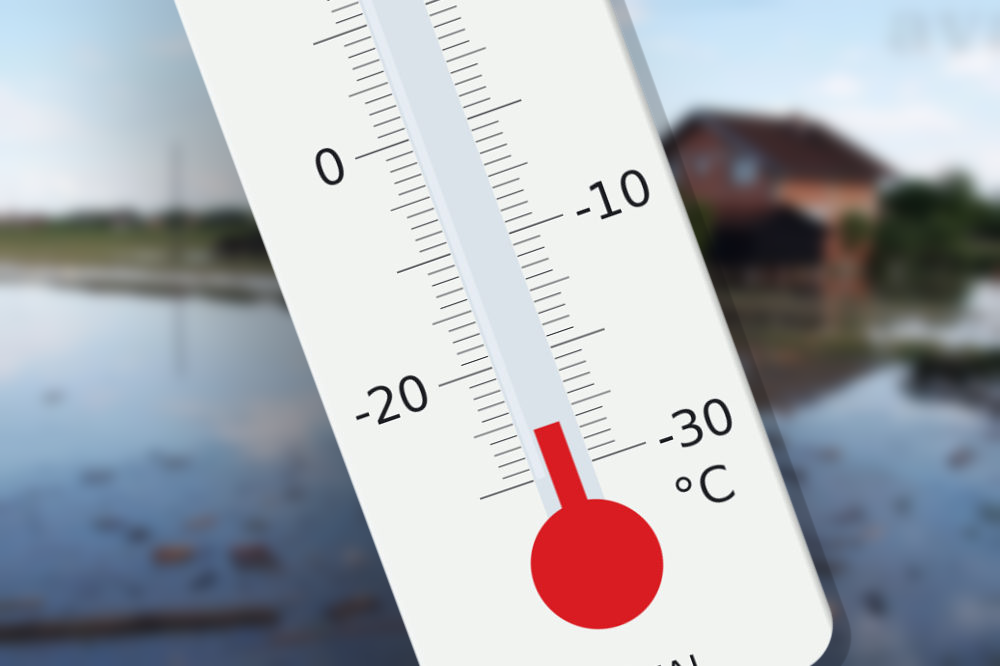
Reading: -26,°C
